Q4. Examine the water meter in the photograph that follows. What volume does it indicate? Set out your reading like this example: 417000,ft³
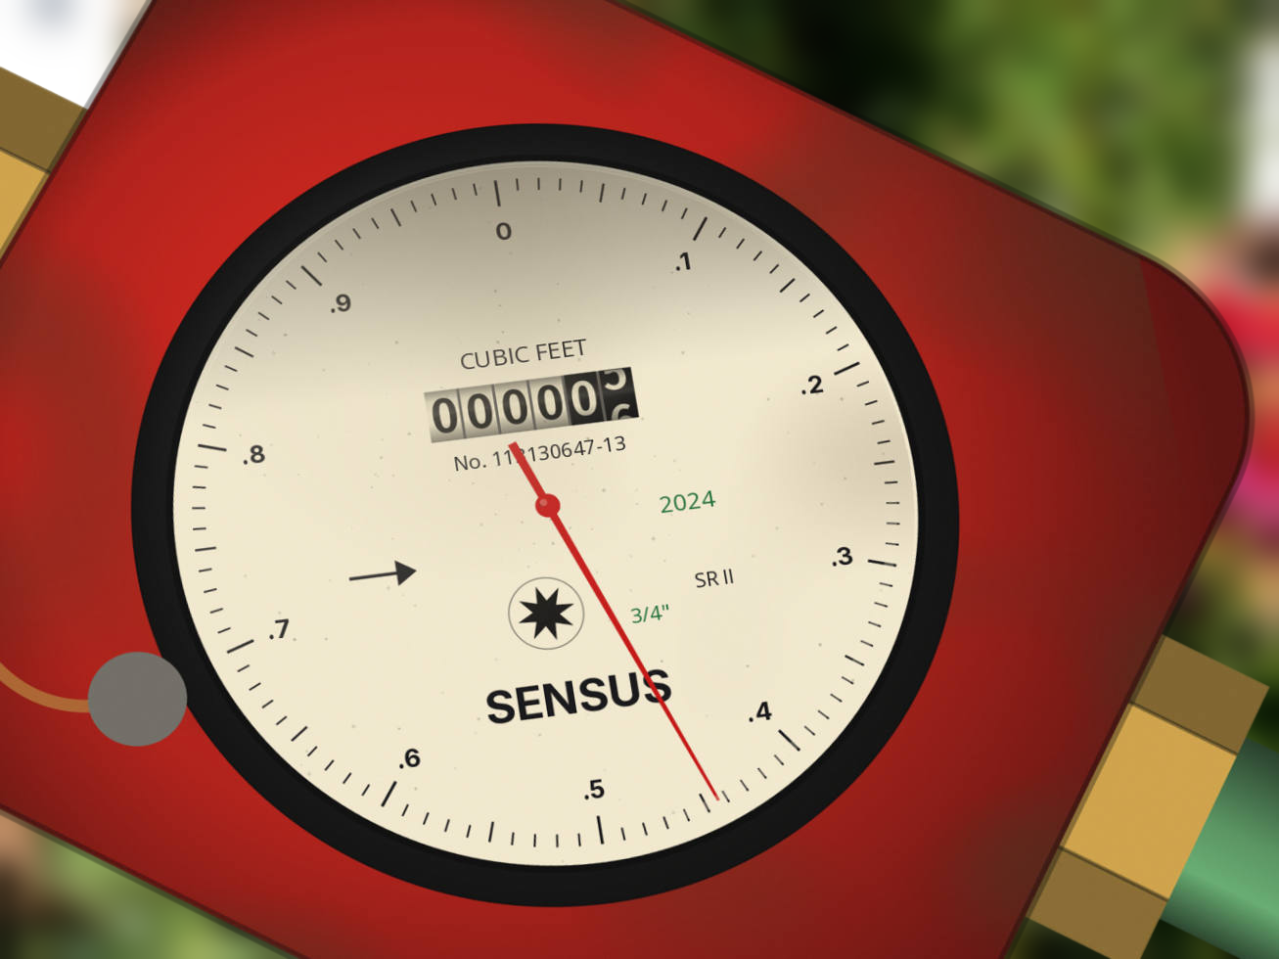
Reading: 5.44,ft³
